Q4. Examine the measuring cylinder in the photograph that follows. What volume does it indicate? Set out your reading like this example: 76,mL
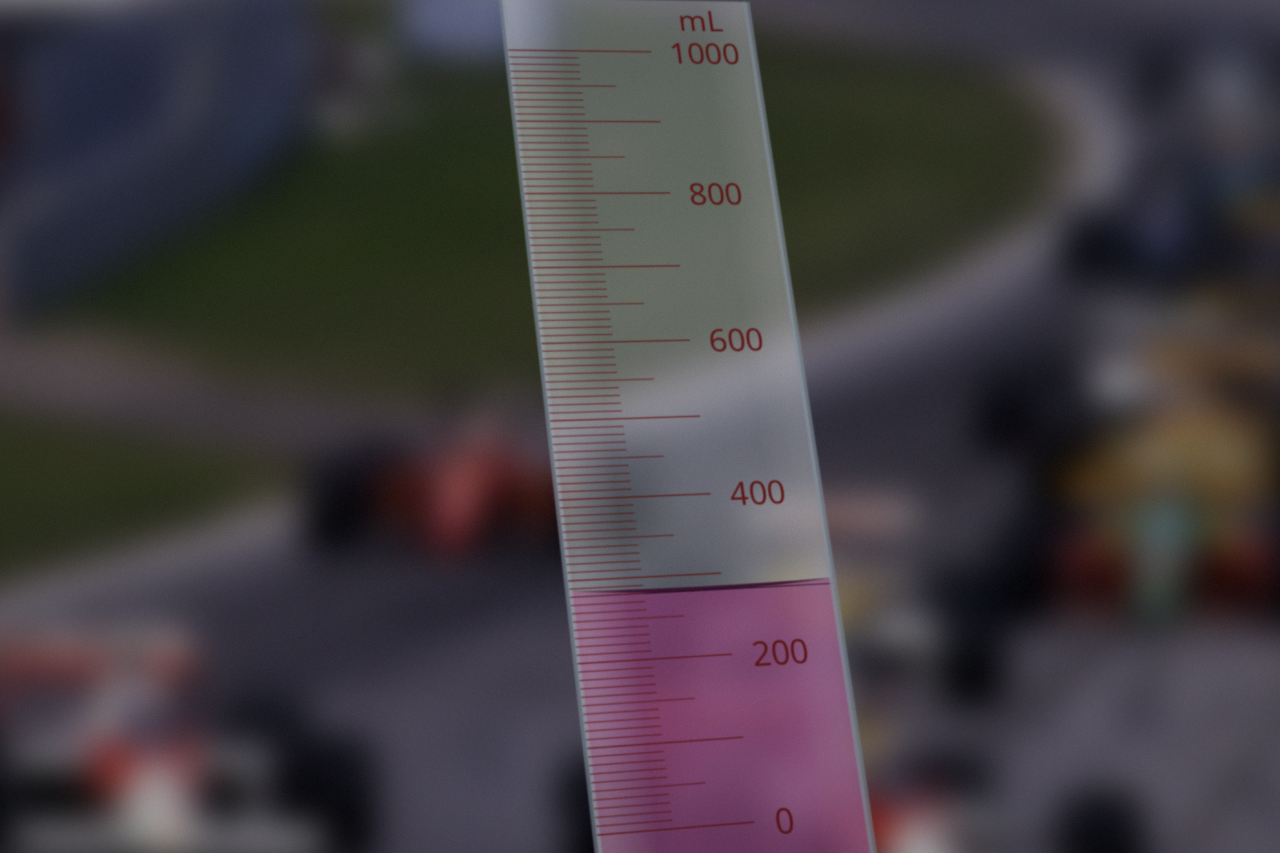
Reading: 280,mL
